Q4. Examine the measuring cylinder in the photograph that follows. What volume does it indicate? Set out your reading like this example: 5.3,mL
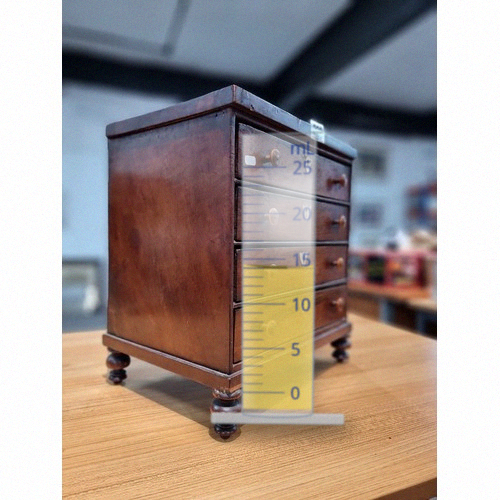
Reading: 14,mL
